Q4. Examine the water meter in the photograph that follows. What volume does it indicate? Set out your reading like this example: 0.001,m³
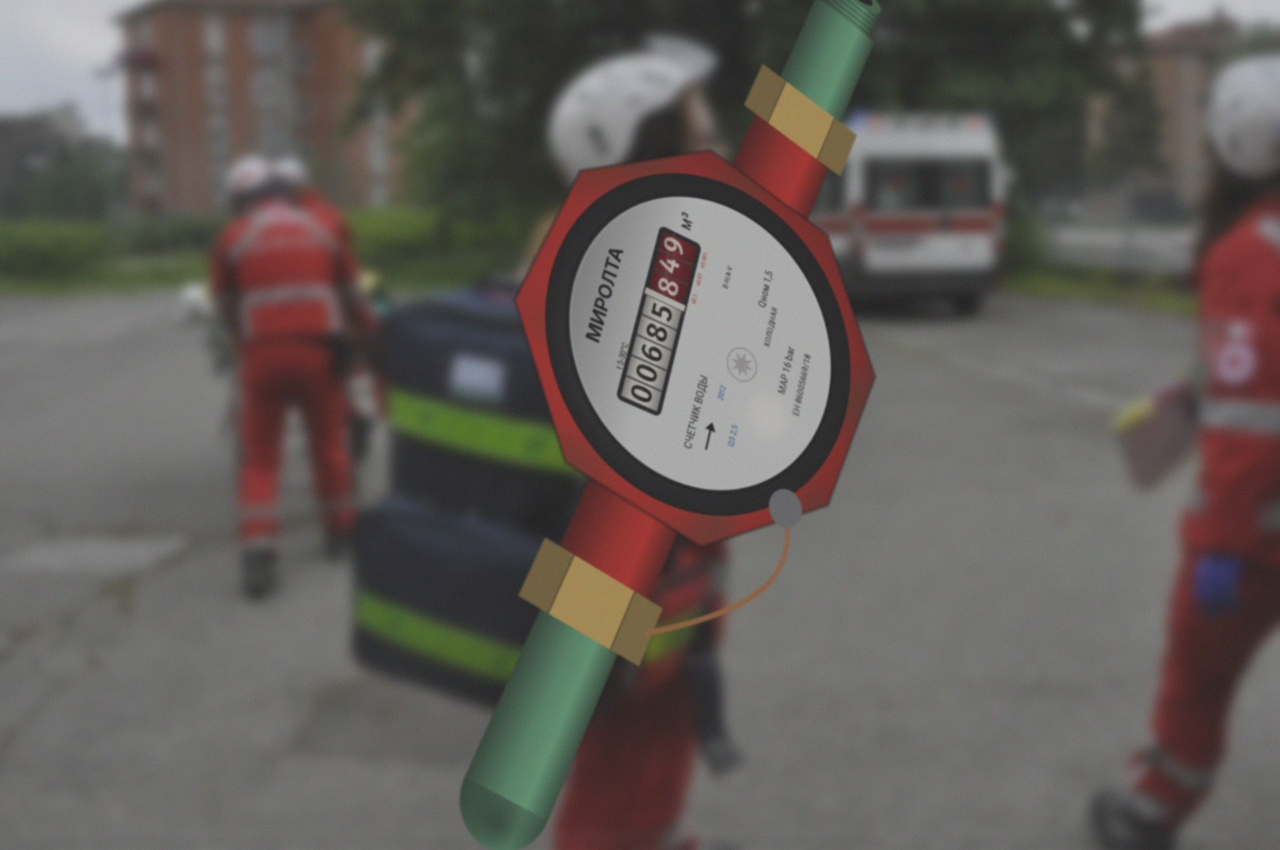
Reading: 685.849,m³
